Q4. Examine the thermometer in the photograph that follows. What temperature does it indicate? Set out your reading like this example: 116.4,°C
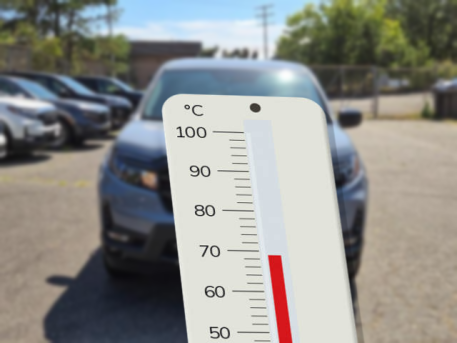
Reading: 69,°C
